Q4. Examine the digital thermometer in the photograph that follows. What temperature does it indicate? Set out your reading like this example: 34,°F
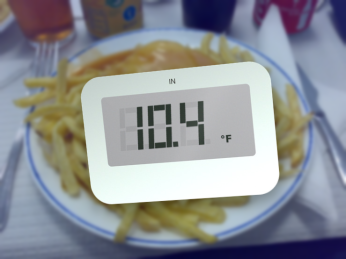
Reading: 10.4,°F
